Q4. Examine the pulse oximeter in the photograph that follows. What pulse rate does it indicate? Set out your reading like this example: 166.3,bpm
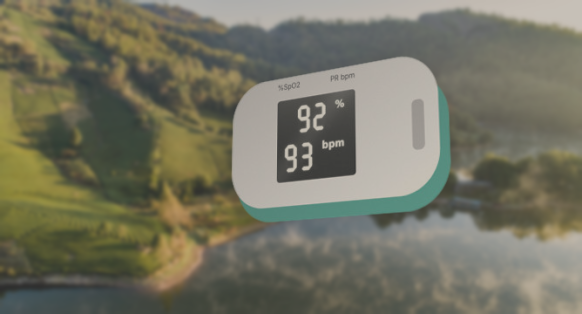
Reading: 93,bpm
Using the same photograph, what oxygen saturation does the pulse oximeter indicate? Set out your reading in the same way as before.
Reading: 92,%
